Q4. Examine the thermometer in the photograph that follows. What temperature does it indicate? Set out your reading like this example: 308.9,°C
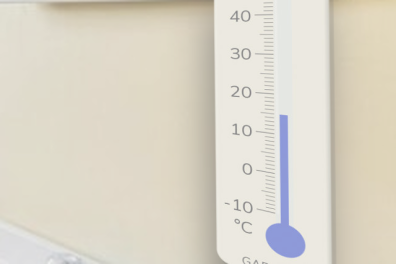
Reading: 15,°C
